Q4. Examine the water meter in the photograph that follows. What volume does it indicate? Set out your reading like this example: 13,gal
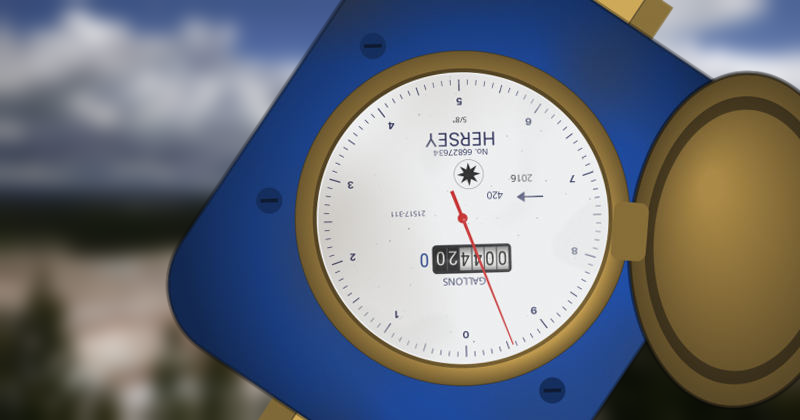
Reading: 44199.4,gal
